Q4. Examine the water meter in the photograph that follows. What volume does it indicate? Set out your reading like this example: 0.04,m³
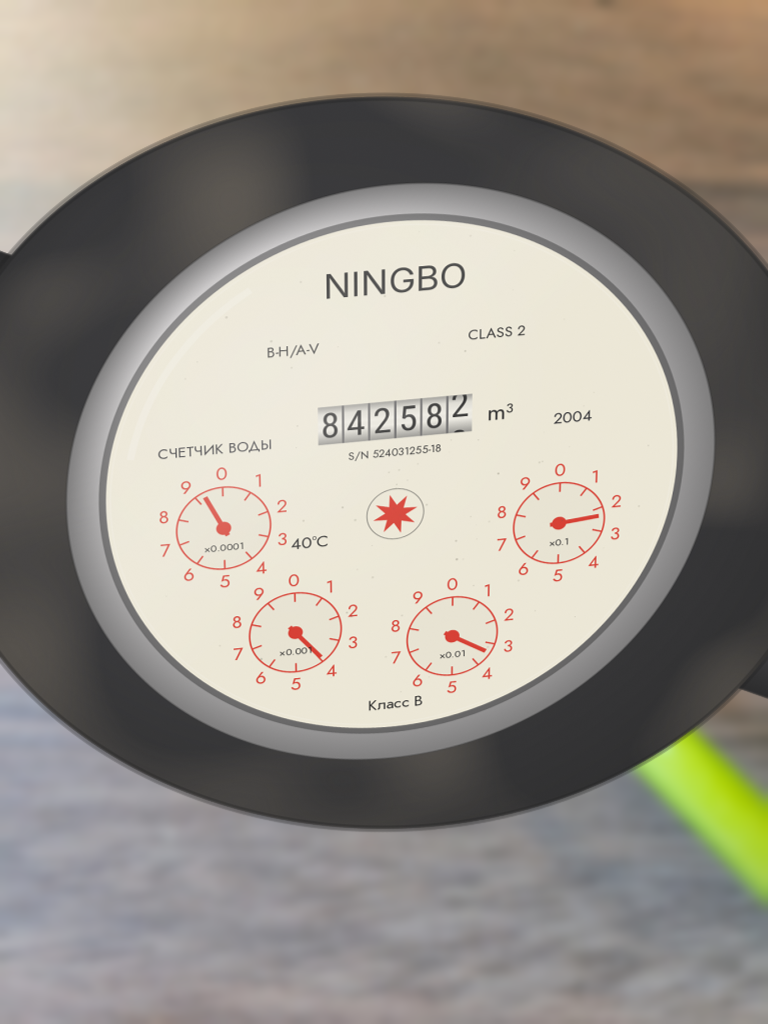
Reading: 842582.2339,m³
